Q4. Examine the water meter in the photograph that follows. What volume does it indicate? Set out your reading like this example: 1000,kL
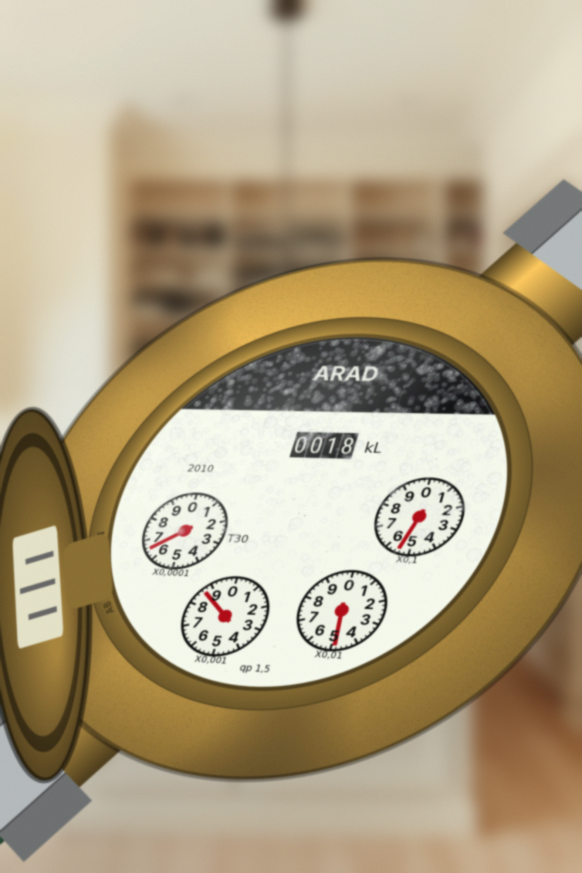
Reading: 18.5486,kL
